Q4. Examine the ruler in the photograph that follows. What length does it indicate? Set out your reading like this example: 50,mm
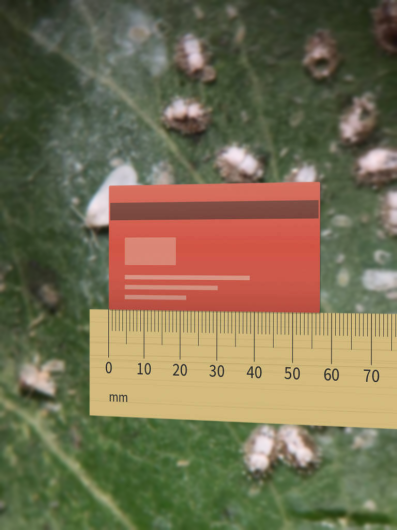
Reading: 57,mm
